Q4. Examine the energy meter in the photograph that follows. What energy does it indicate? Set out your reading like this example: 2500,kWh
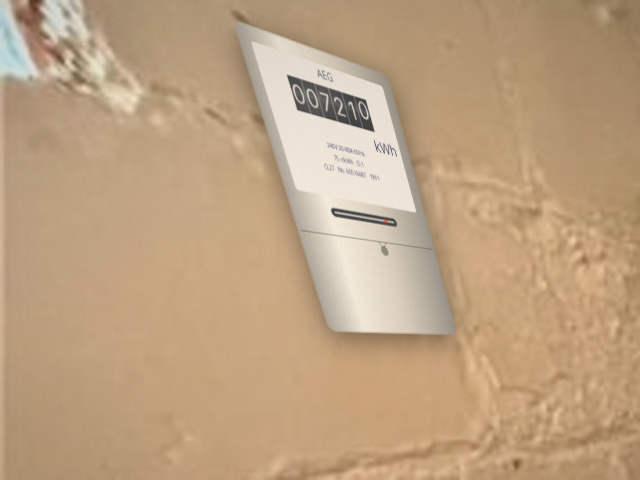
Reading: 7210,kWh
